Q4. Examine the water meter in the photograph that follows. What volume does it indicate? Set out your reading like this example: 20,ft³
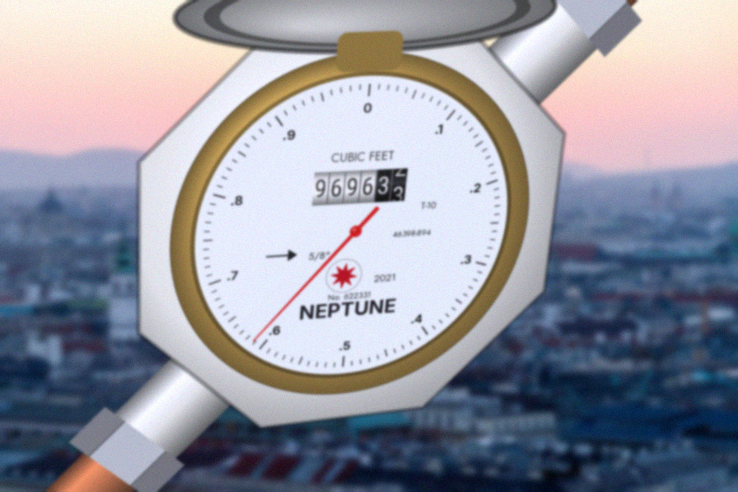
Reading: 969632.61,ft³
